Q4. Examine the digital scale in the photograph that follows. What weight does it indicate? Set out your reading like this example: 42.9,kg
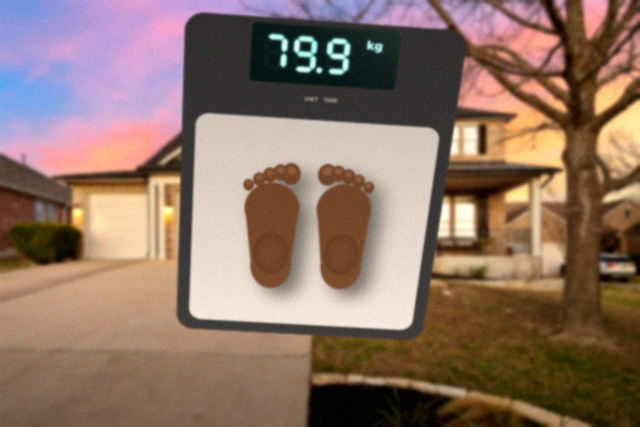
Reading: 79.9,kg
